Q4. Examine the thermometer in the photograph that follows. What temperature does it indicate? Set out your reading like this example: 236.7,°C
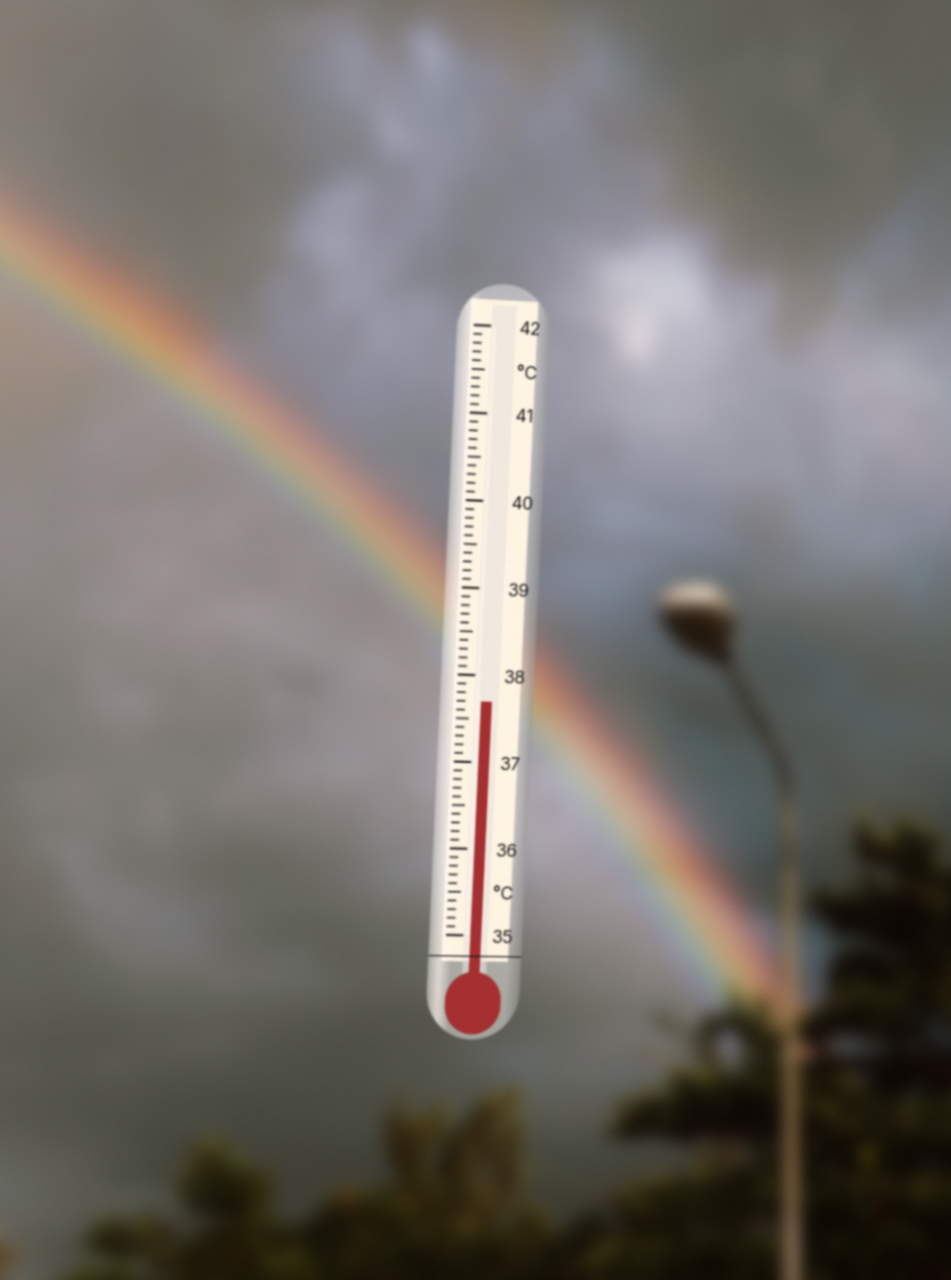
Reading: 37.7,°C
